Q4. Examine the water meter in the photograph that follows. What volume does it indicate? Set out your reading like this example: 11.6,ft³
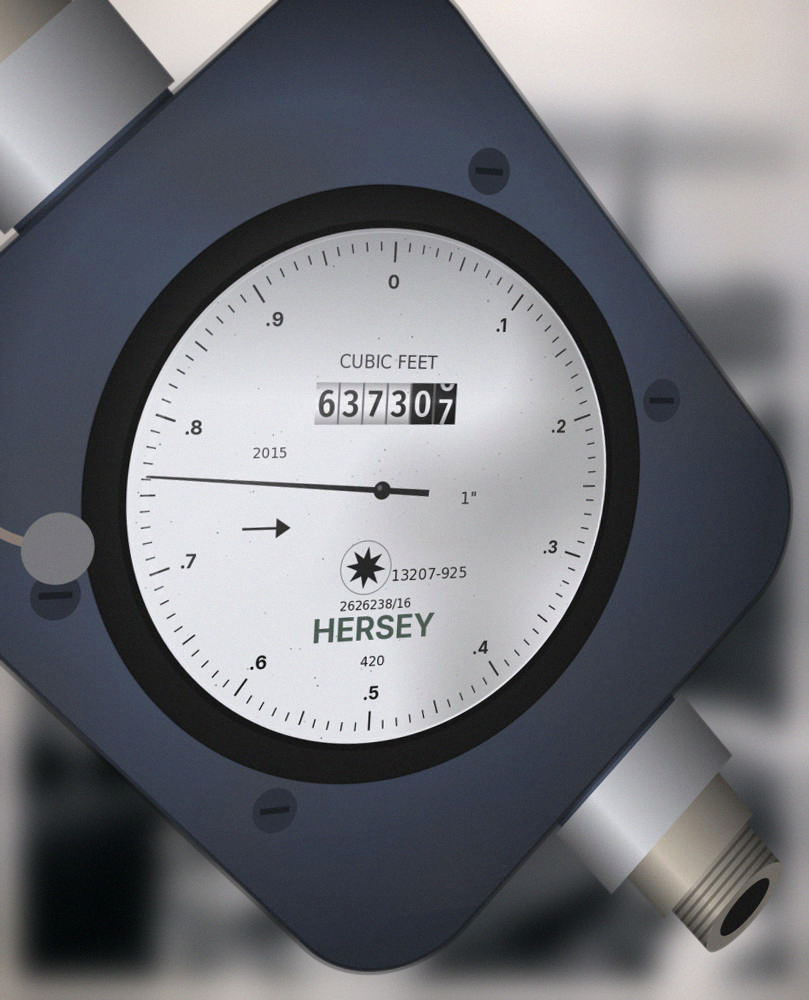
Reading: 637306.76,ft³
